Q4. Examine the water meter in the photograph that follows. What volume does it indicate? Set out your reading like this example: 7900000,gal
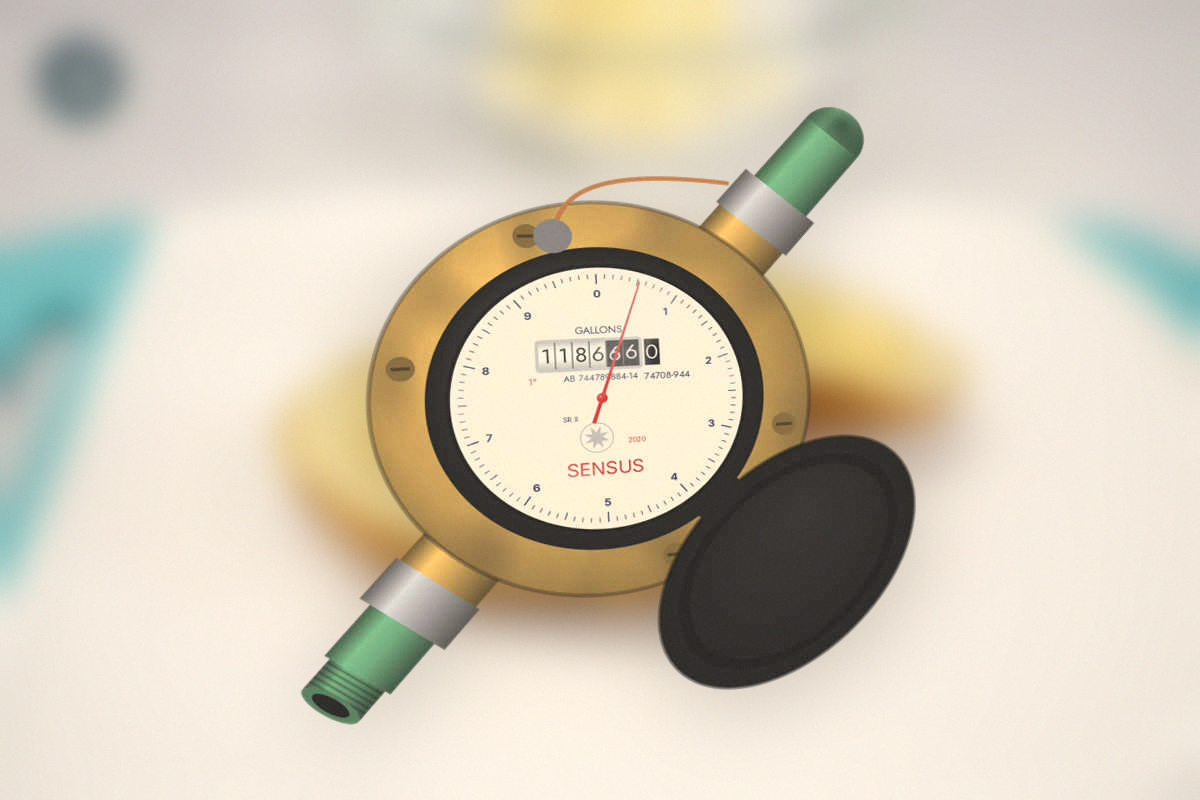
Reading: 1186660.5,gal
